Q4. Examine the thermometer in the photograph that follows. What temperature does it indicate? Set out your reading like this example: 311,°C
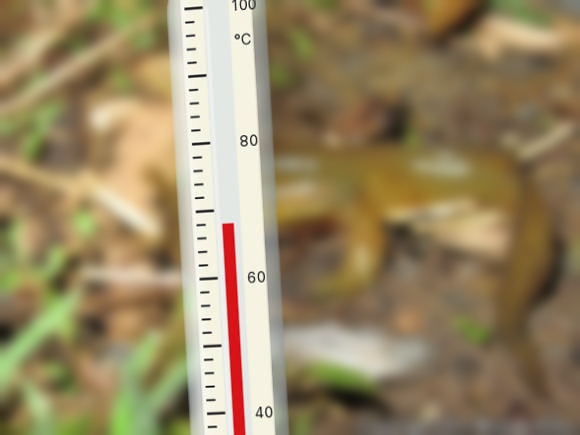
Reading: 68,°C
